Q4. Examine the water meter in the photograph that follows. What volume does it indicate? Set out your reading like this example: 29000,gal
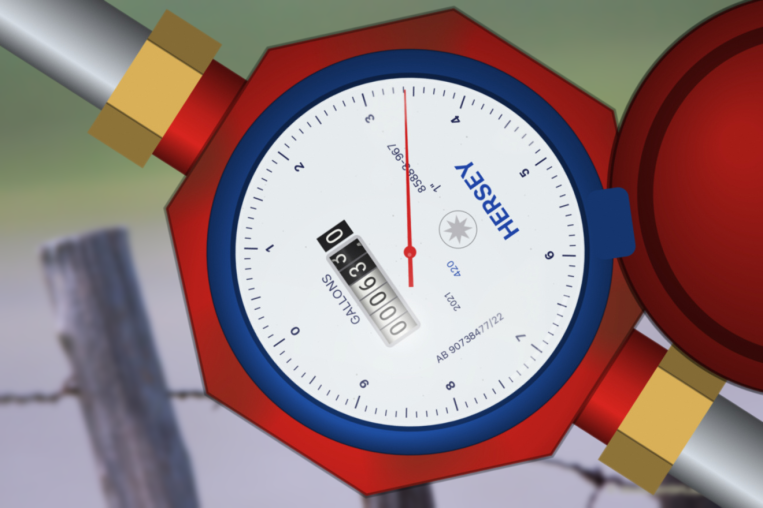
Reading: 6333.4,gal
